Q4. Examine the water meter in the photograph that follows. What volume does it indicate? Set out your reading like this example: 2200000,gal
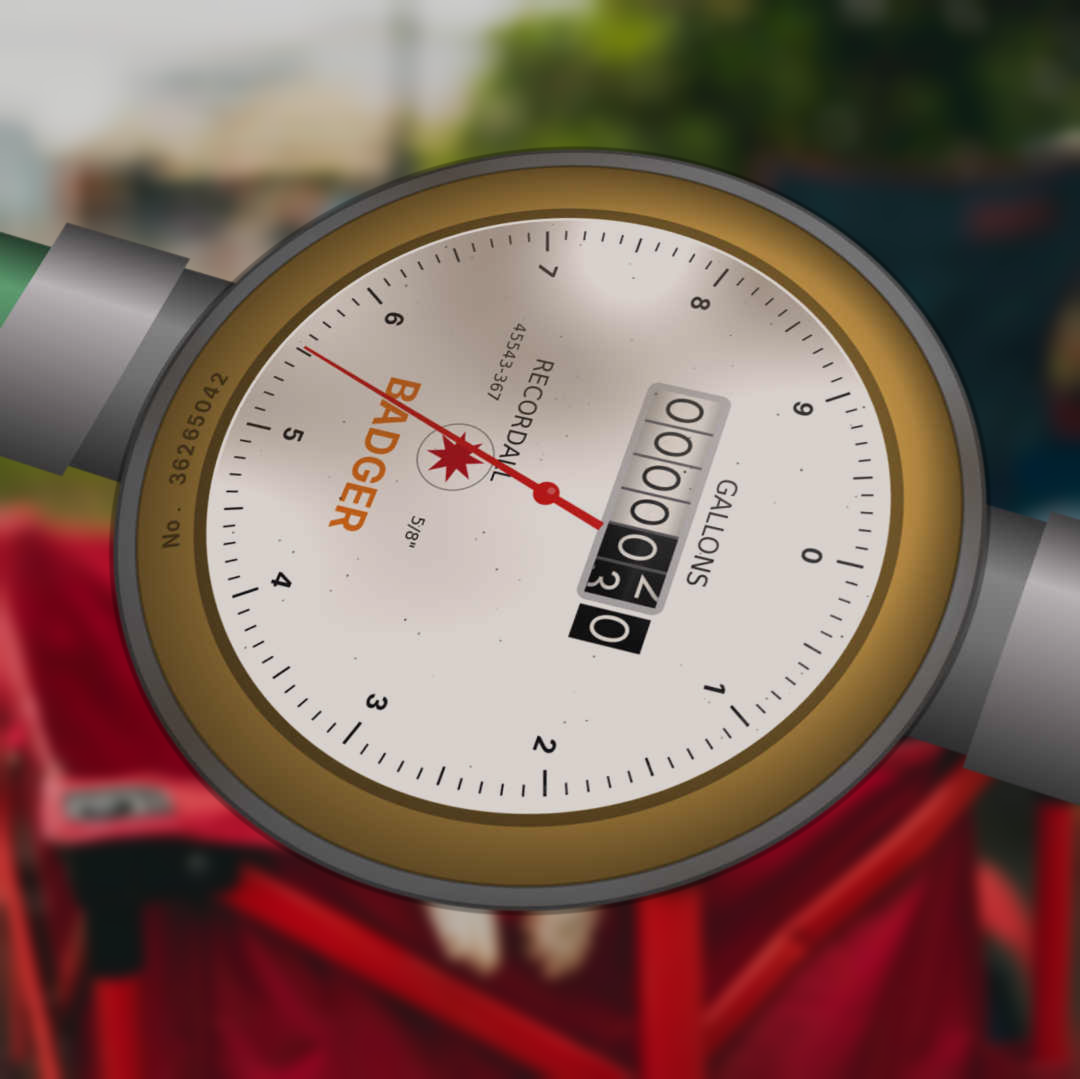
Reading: 25.5,gal
